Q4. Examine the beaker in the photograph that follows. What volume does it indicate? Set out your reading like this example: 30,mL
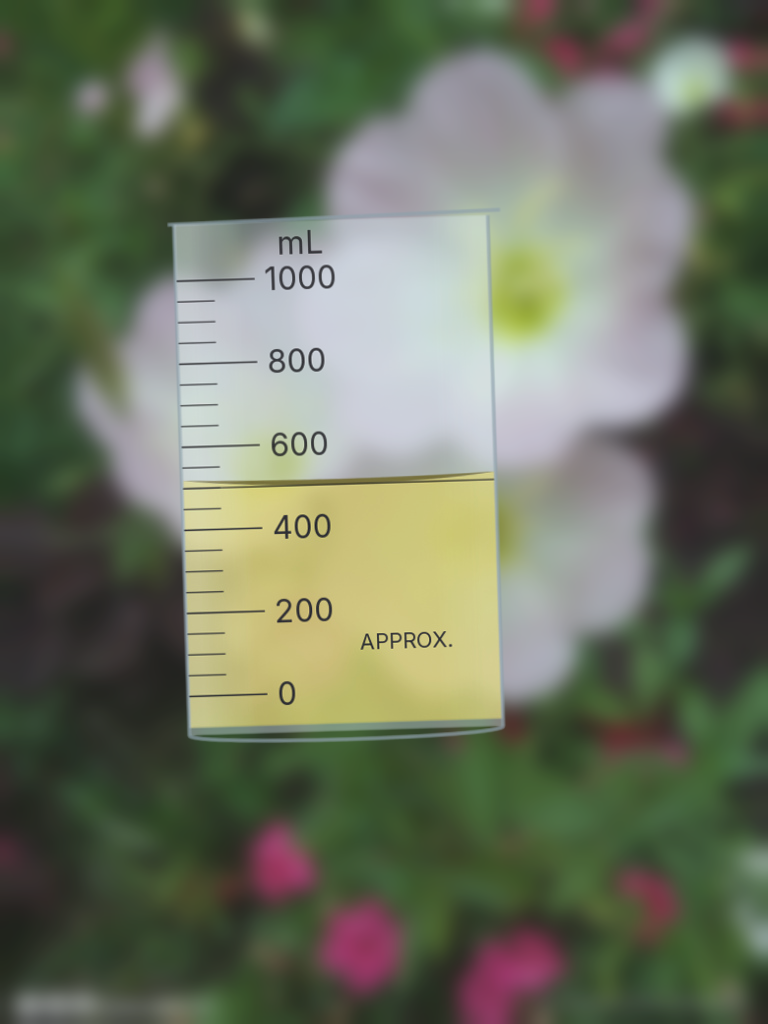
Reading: 500,mL
